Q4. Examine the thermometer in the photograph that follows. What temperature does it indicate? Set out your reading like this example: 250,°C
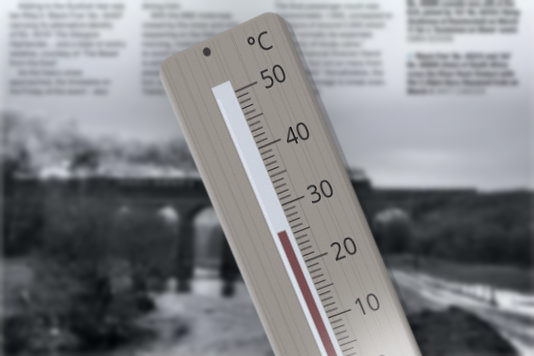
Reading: 26,°C
